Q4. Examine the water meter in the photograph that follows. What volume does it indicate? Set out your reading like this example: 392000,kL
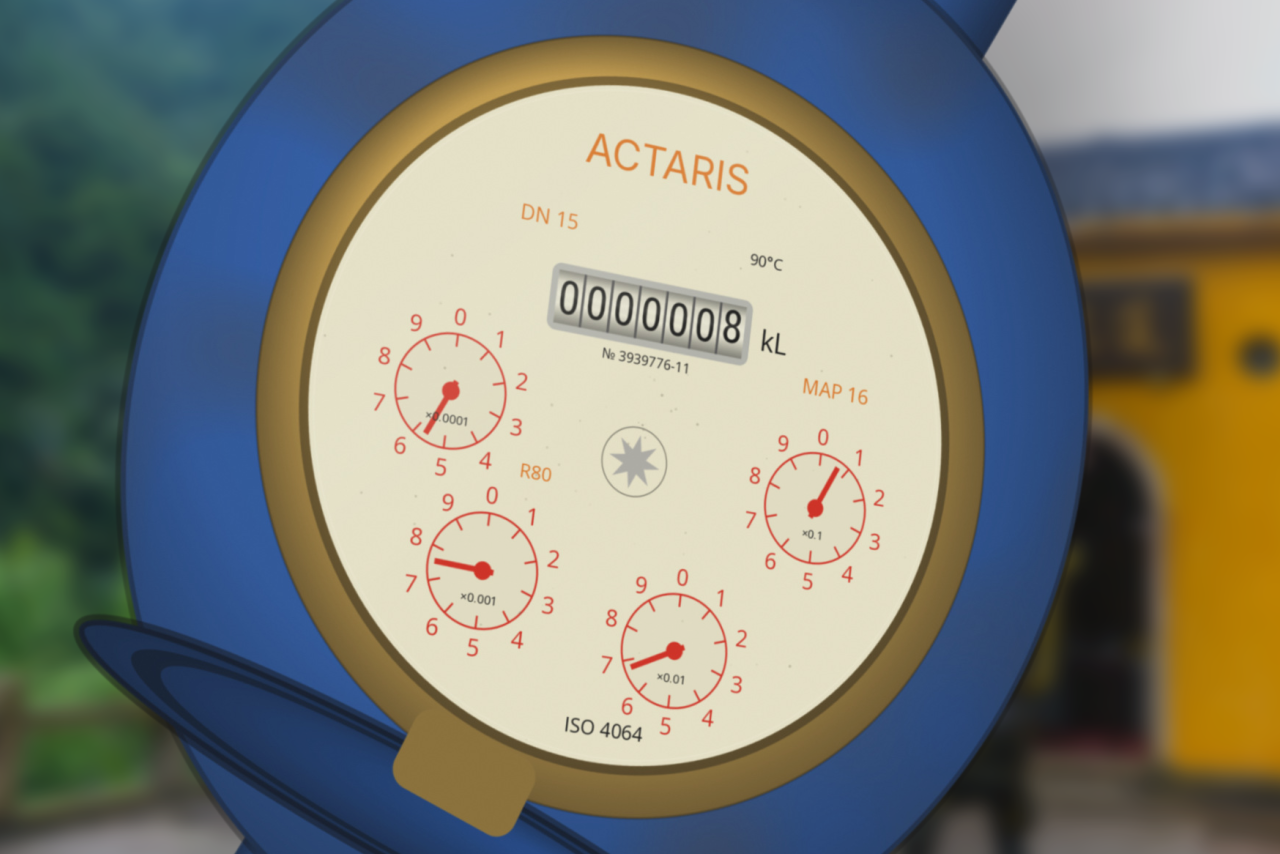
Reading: 8.0675,kL
